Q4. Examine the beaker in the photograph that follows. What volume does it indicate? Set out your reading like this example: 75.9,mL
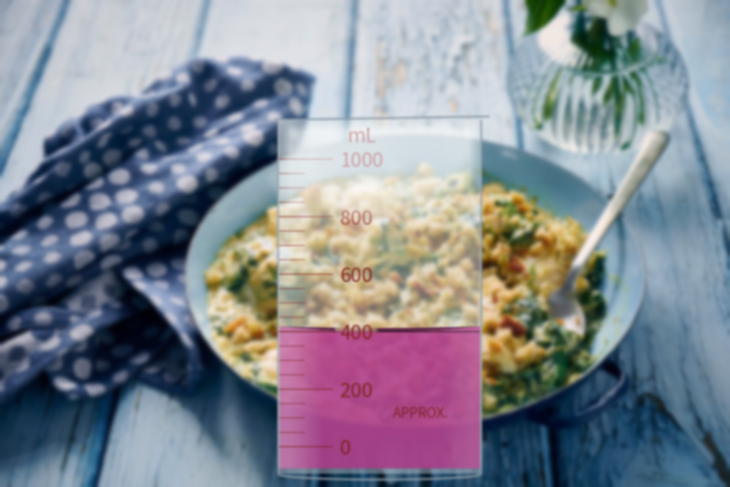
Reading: 400,mL
